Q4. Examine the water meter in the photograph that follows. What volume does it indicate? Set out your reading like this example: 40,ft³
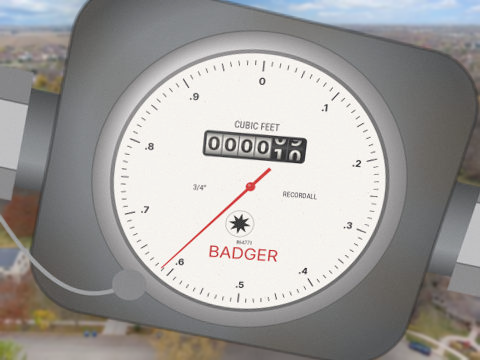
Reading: 9.61,ft³
